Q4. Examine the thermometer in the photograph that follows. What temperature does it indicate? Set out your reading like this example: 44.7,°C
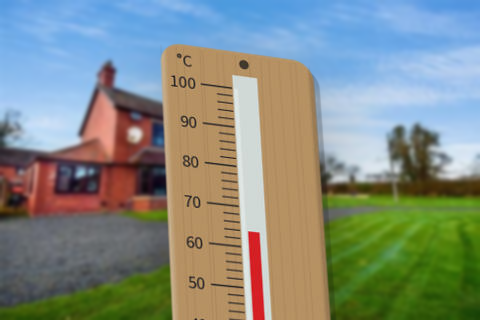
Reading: 64,°C
